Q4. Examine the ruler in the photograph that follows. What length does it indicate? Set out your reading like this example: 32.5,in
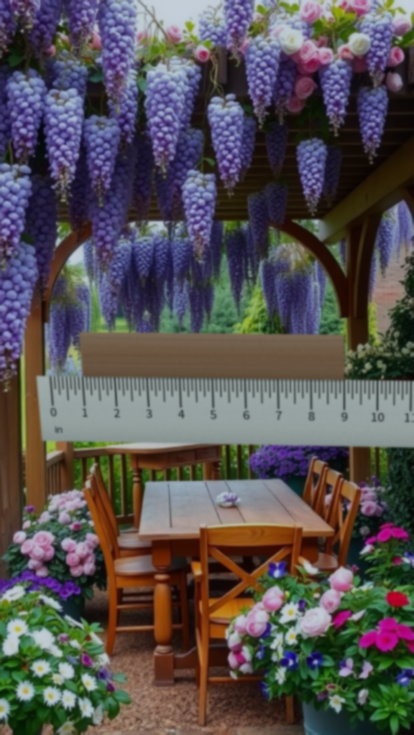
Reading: 8,in
